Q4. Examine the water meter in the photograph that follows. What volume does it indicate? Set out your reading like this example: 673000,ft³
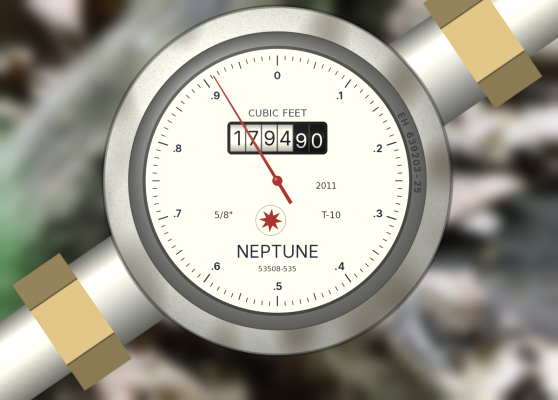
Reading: 179489.91,ft³
